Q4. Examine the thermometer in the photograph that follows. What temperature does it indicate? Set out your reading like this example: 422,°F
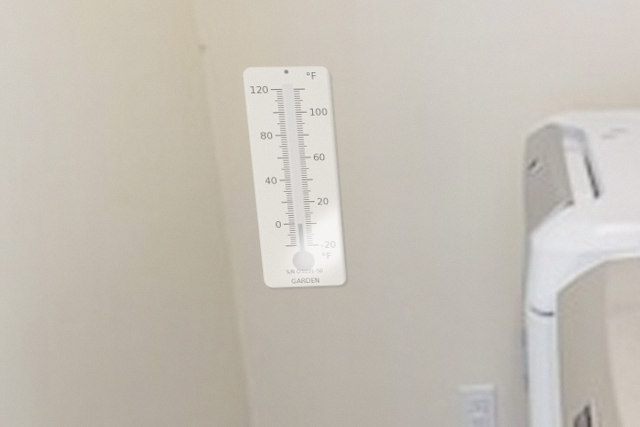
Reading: 0,°F
